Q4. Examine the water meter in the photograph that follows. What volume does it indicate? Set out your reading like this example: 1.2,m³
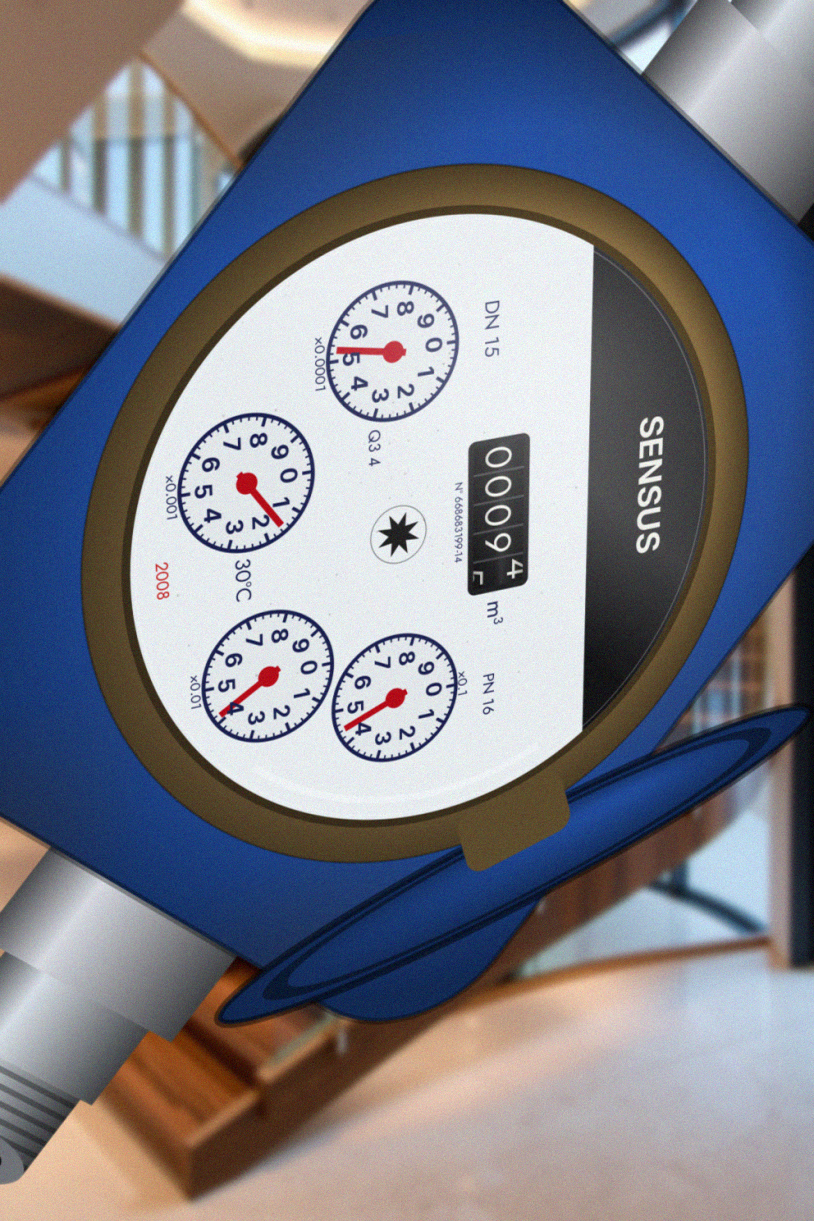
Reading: 94.4415,m³
